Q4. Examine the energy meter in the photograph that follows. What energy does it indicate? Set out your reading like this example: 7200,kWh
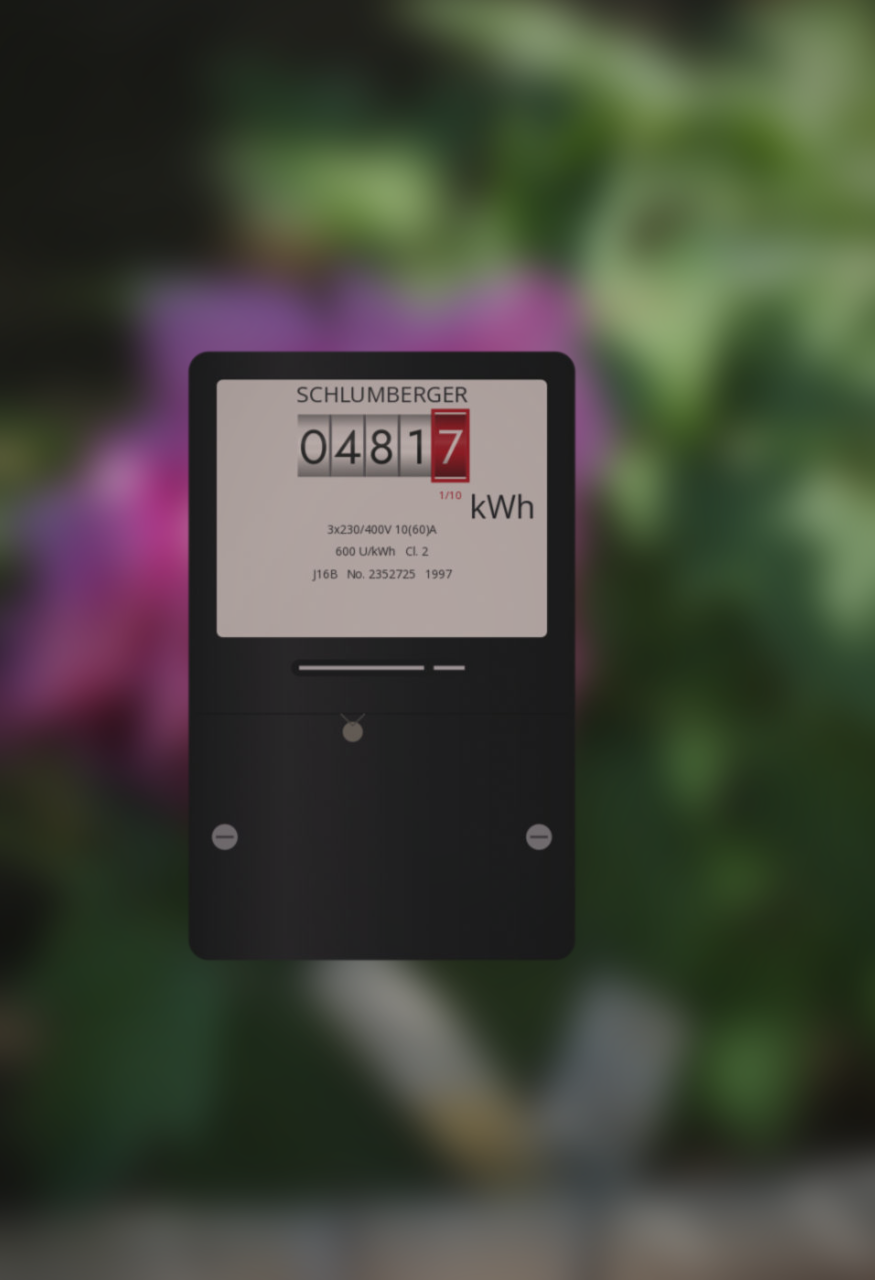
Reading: 481.7,kWh
